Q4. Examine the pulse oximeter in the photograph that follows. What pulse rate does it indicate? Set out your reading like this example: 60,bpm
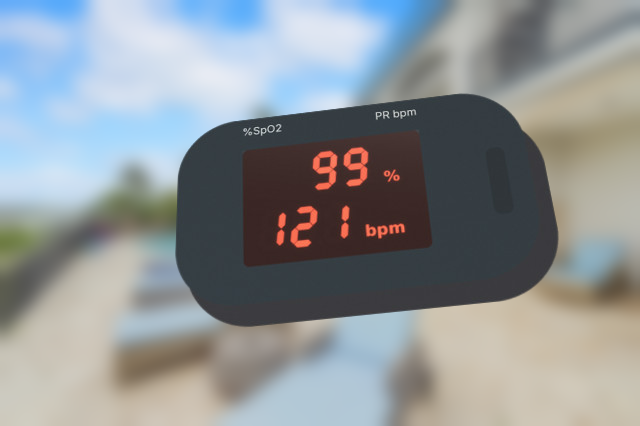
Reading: 121,bpm
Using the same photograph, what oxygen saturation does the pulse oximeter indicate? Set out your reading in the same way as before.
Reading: 99,%
